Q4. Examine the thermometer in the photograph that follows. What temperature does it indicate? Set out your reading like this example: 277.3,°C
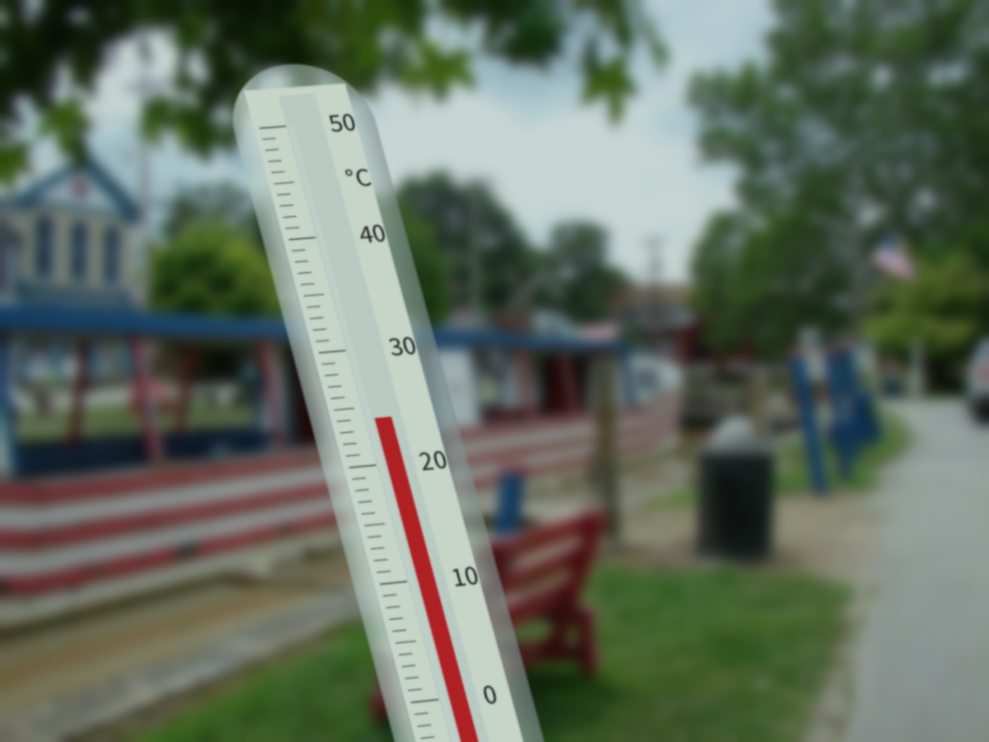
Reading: 24,°C
